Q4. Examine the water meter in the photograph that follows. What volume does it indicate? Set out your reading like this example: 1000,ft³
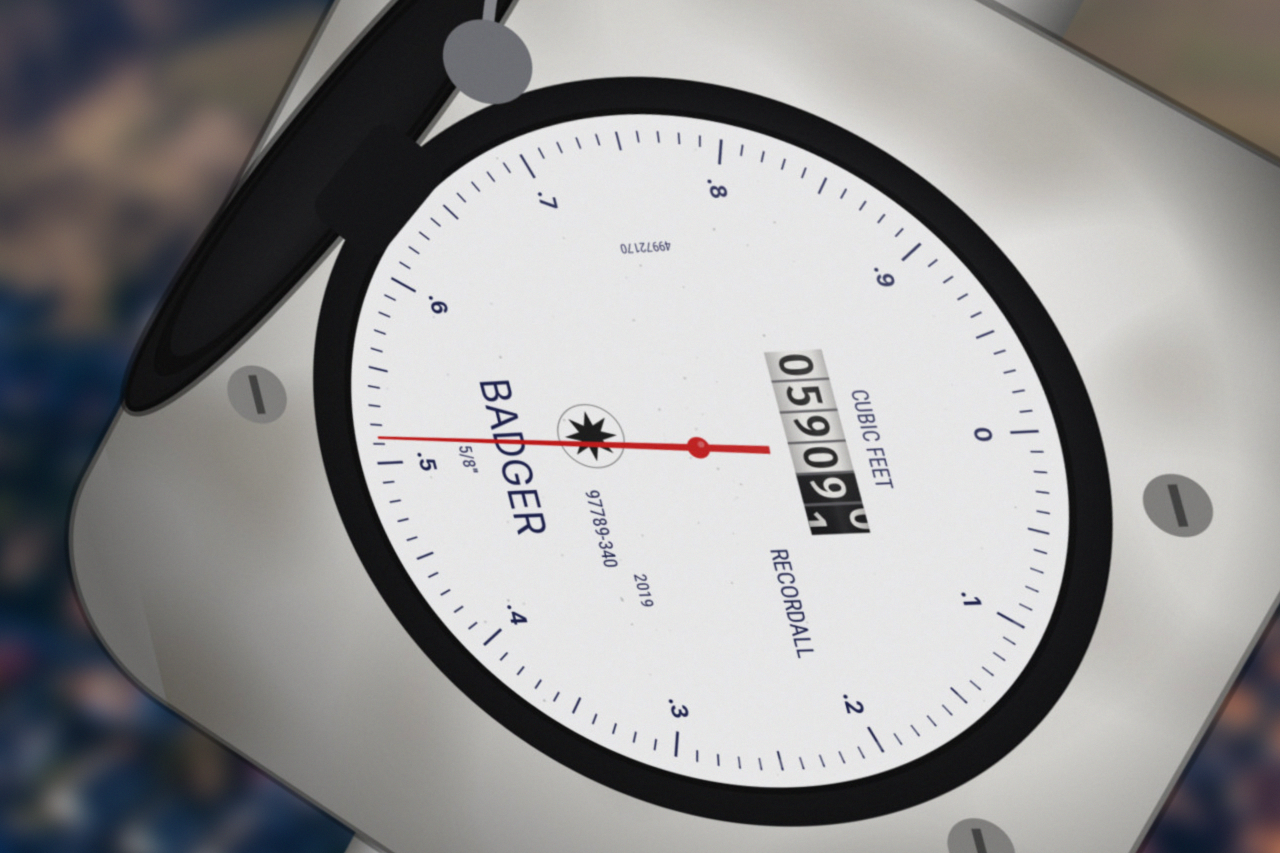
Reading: 59090.51,ft³
